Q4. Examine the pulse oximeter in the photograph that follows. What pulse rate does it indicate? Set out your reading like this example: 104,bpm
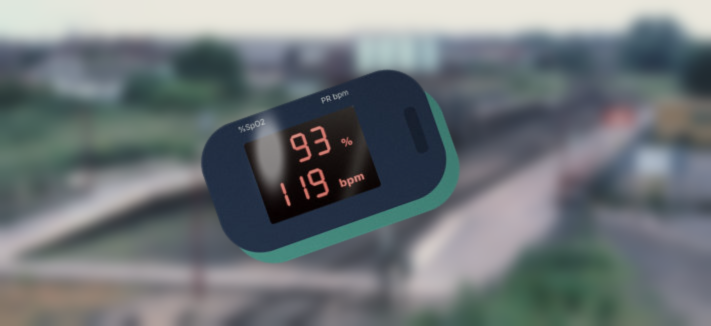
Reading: 119,bpm
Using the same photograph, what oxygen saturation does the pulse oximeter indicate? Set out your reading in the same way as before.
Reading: 93,%
